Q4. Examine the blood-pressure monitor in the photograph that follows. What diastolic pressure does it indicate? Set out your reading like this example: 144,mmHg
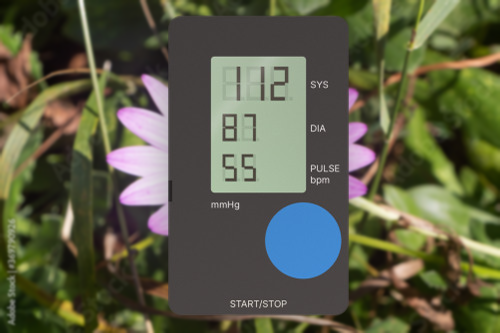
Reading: 87,mmHg
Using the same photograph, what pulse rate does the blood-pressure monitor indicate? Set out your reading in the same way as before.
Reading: 55,bpm
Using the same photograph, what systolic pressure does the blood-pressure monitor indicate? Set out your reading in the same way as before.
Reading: 112,mmHg
